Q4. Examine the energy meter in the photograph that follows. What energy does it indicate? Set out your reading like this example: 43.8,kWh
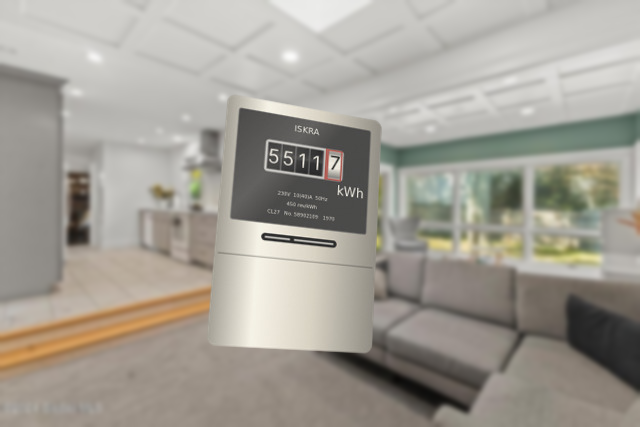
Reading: 5511.7,kWh
